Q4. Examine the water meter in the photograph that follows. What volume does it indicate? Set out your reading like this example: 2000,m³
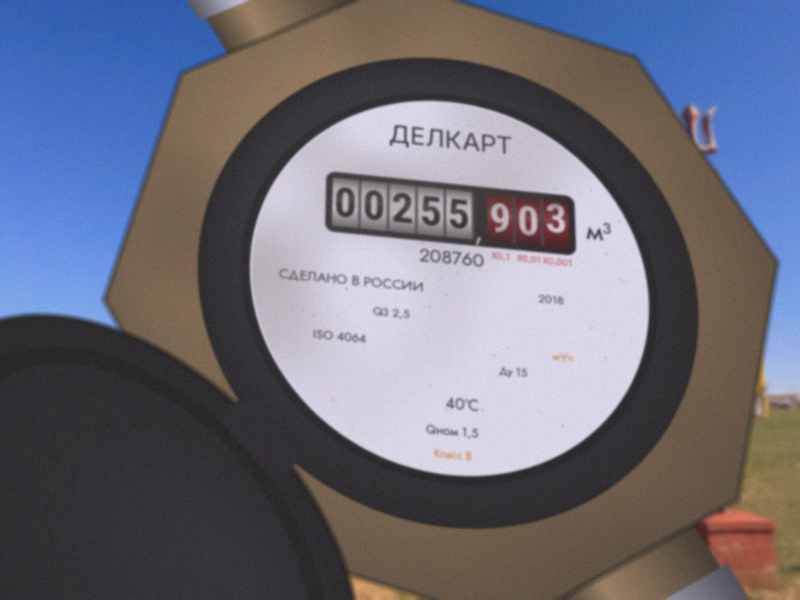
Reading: 255.903,m³
